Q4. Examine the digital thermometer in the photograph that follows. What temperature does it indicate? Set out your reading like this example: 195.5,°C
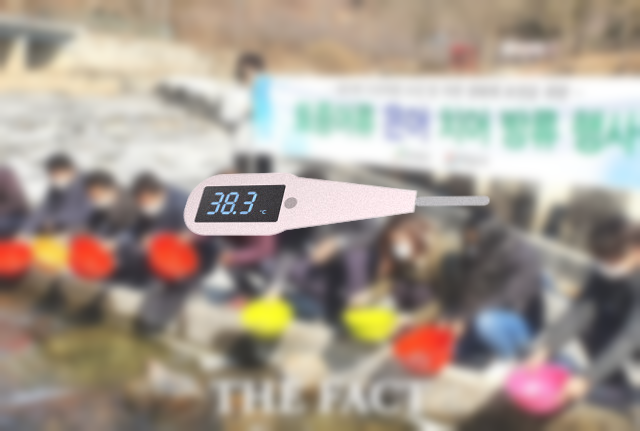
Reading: 38.3,°C
